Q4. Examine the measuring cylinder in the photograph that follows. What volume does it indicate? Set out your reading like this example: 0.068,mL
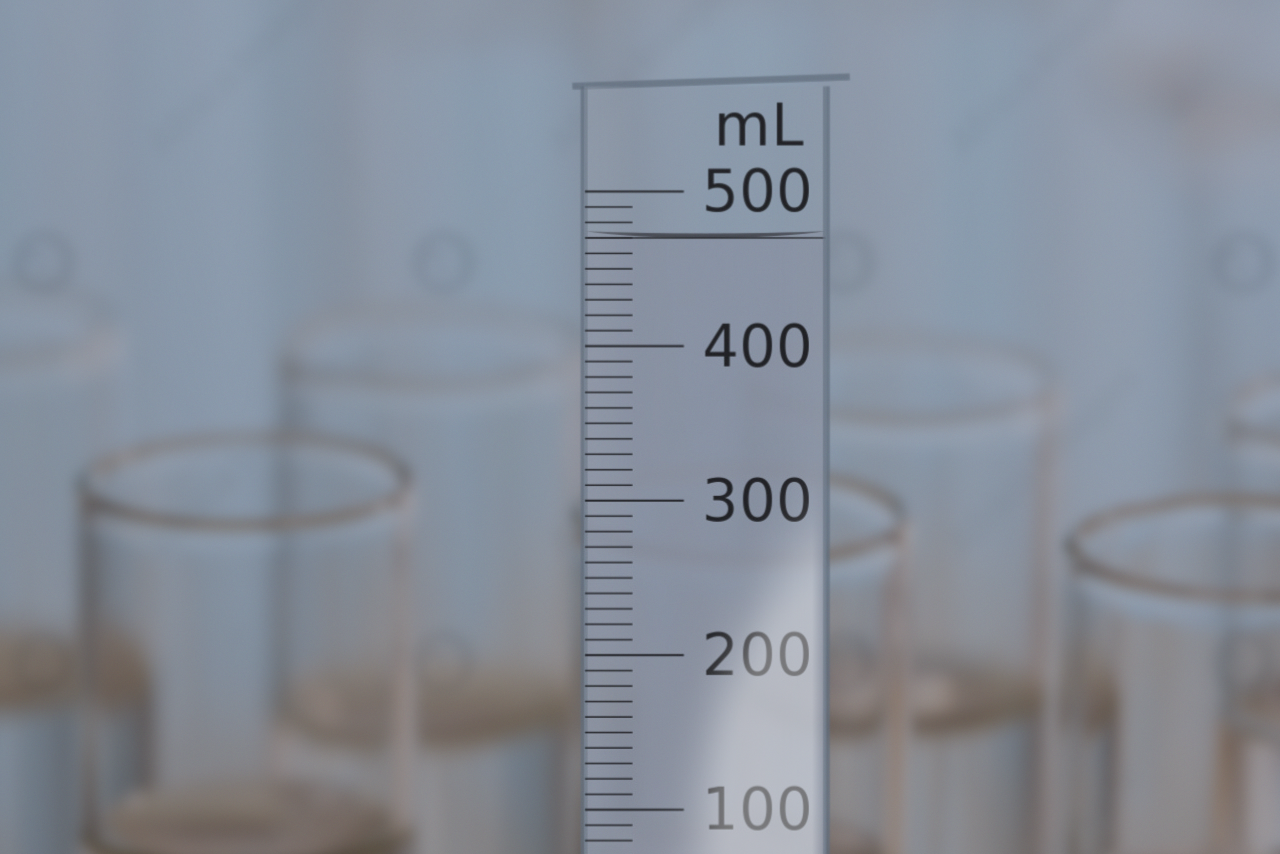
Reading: 470,mL
